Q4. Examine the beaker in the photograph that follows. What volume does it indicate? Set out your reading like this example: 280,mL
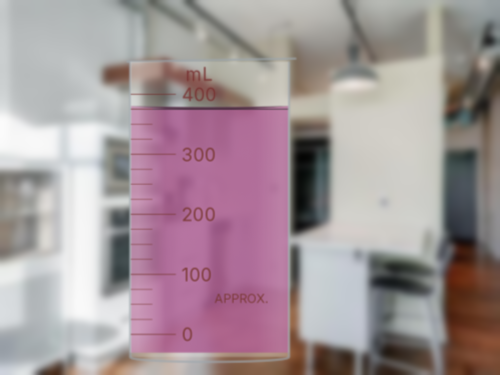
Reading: 375,mL
